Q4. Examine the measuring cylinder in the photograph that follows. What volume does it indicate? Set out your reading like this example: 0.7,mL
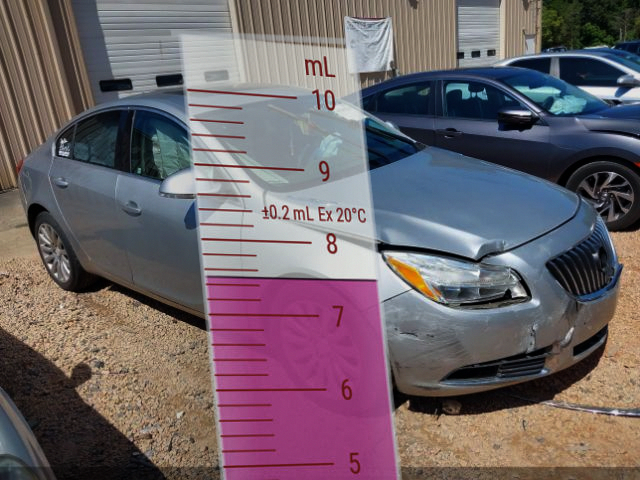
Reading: 7.5,mL
